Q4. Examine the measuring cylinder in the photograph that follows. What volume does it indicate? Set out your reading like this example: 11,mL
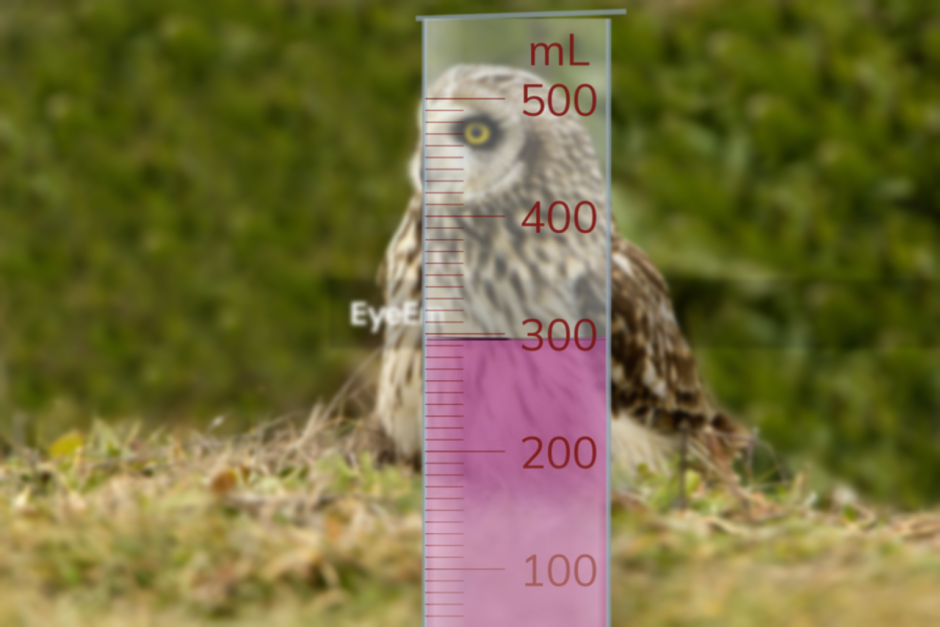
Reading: 295,mL
